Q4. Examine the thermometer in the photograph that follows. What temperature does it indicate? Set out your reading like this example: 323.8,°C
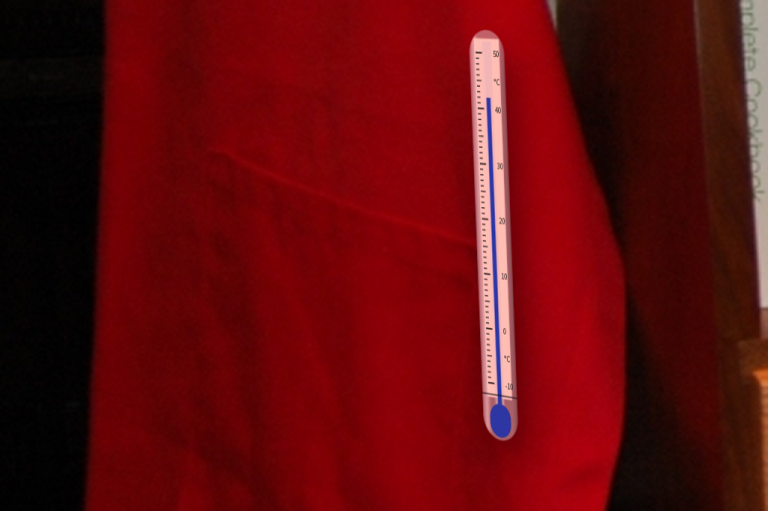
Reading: 42,°C
